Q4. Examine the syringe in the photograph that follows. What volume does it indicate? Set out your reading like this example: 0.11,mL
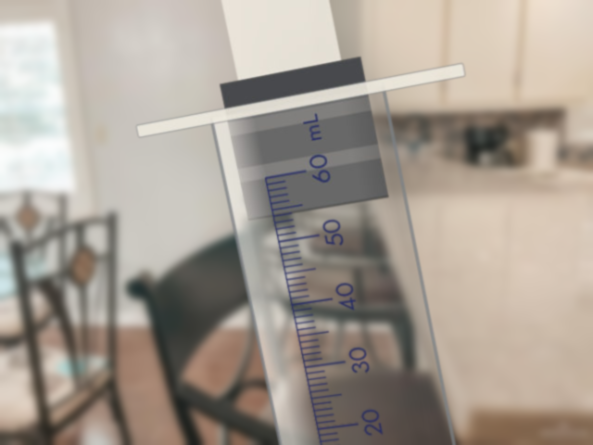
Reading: 54,mL
